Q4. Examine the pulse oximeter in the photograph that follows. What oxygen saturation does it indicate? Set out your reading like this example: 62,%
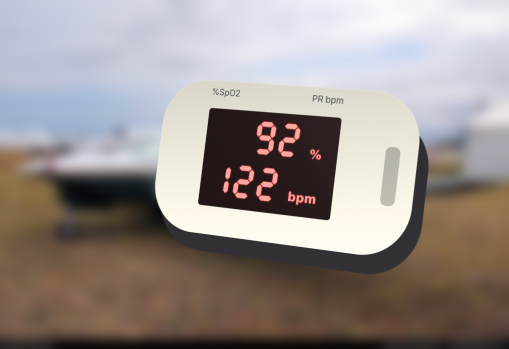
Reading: 92,%
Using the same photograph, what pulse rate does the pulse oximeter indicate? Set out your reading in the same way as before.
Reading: 122,bpm
